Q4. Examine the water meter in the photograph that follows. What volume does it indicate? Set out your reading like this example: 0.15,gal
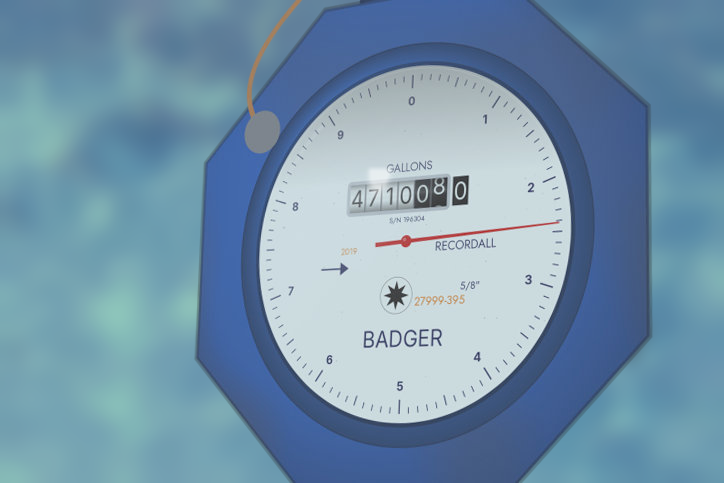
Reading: 4710082.4,gal
